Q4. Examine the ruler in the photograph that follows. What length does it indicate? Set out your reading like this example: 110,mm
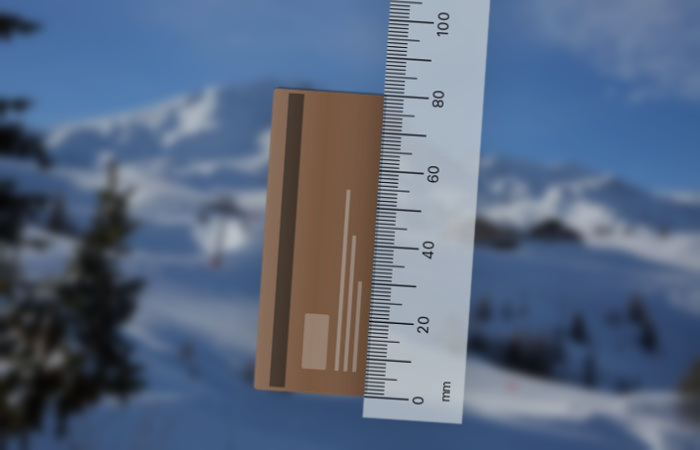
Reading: 80,mm
